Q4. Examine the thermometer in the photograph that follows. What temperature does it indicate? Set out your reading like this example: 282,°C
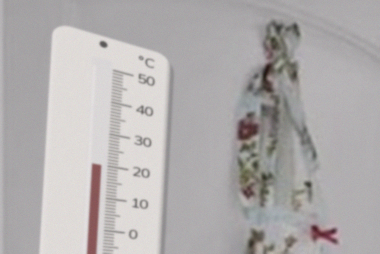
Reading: 20,°C
